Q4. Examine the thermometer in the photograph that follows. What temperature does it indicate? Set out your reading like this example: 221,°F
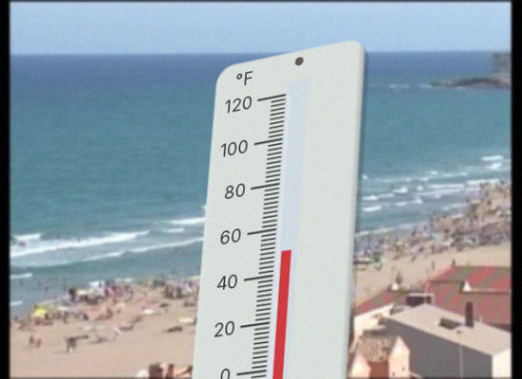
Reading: 50,°F
